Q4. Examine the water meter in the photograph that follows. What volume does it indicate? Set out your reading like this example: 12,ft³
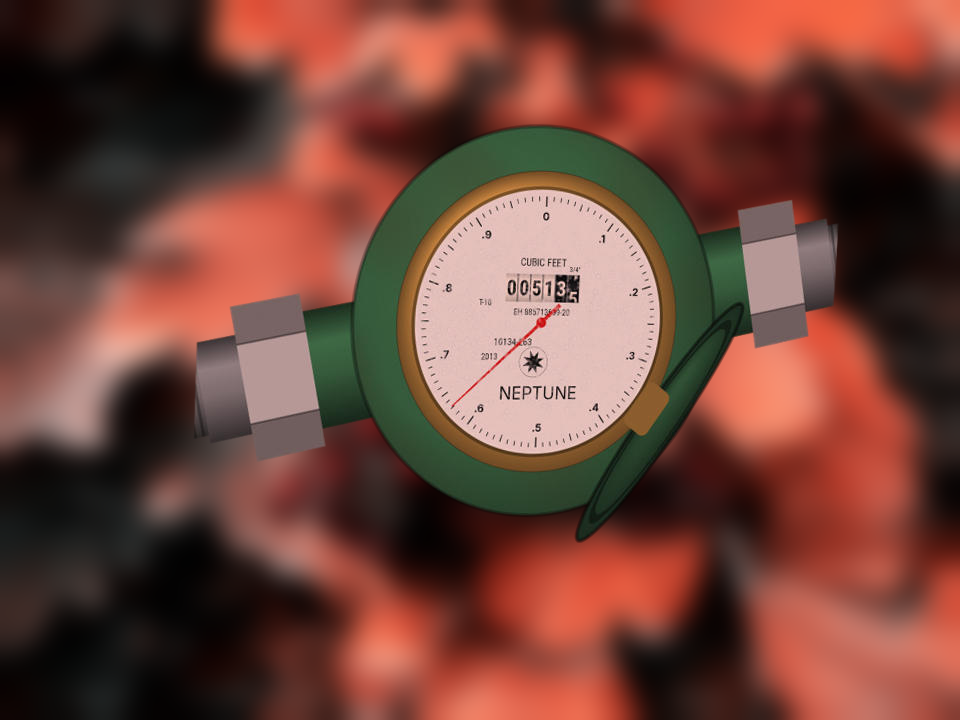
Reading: 5134.63,ft³
